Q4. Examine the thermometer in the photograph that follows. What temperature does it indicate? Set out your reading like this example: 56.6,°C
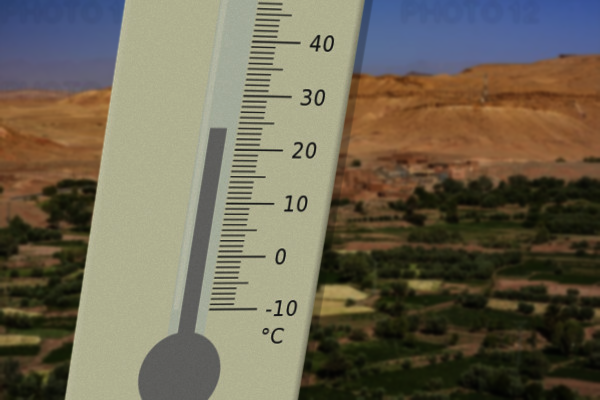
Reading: 24,°C
